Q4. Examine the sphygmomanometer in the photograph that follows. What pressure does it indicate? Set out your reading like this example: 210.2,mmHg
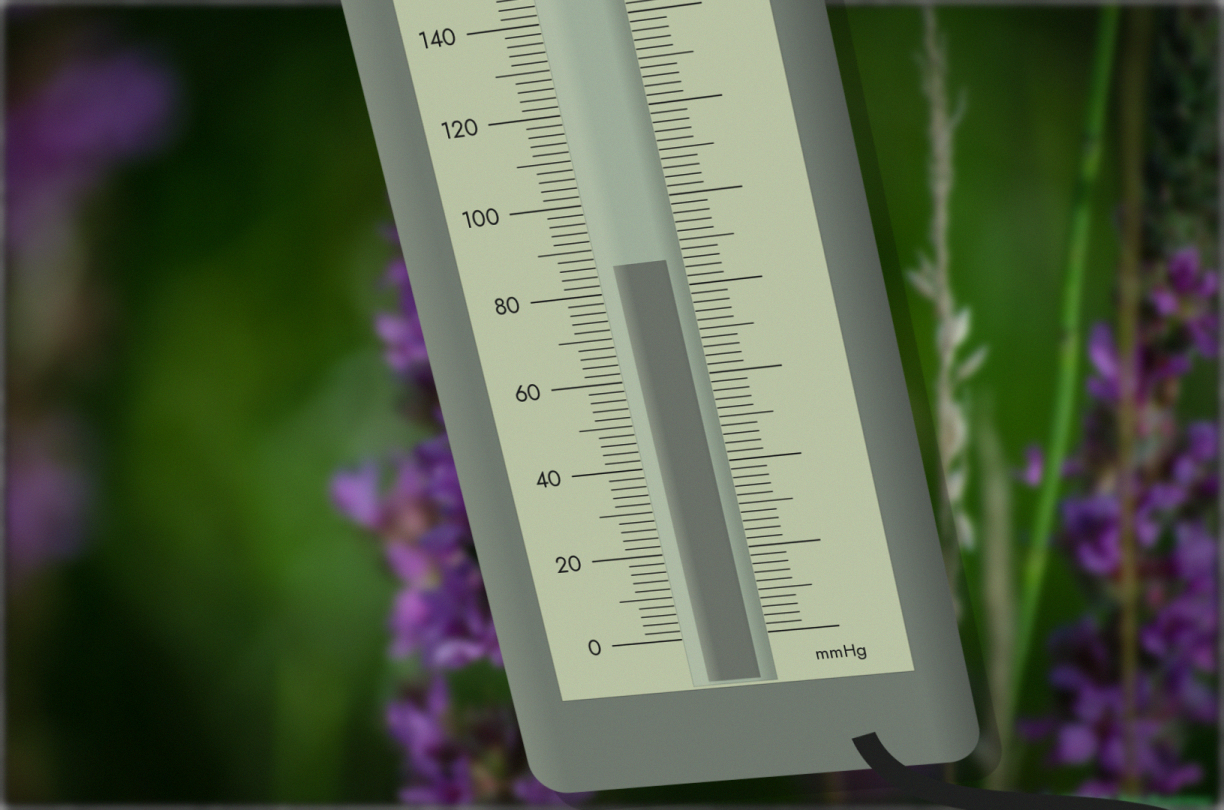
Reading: 86,mmHg
